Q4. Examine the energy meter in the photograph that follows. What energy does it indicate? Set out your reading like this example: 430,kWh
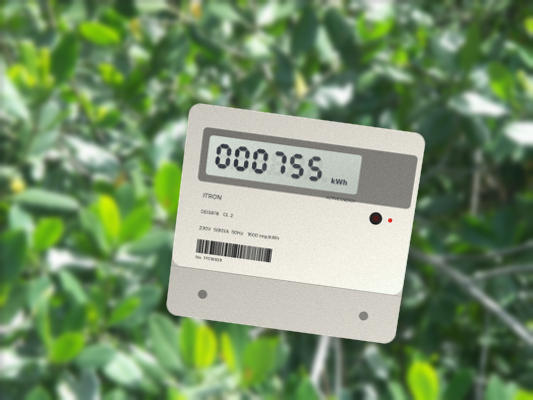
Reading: 755,kWh
